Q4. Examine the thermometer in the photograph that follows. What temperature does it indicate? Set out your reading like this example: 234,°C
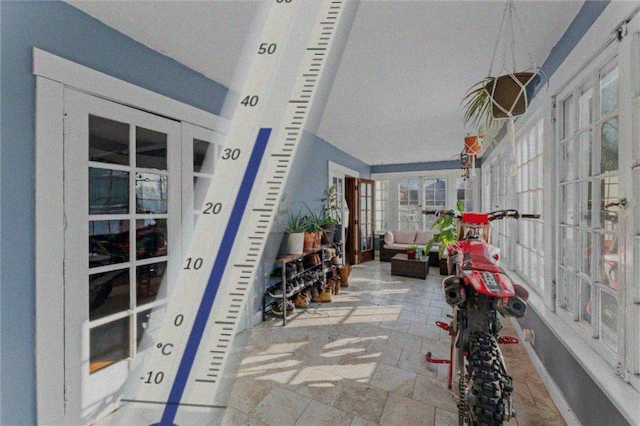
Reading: 35,°C
